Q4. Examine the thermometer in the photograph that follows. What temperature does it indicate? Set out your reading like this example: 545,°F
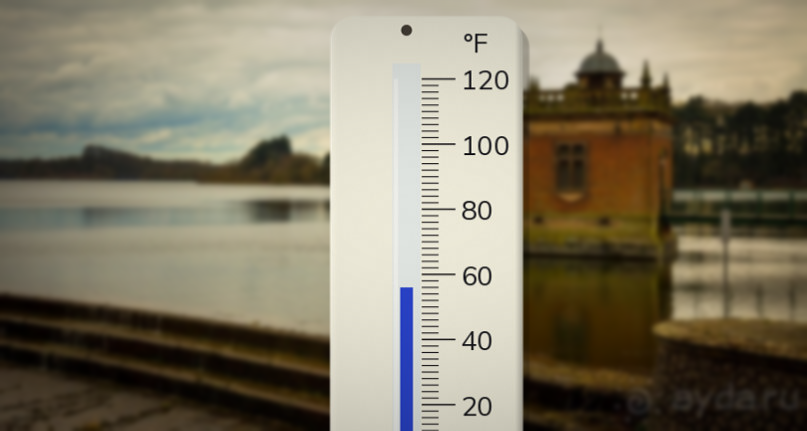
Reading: 56,°F
